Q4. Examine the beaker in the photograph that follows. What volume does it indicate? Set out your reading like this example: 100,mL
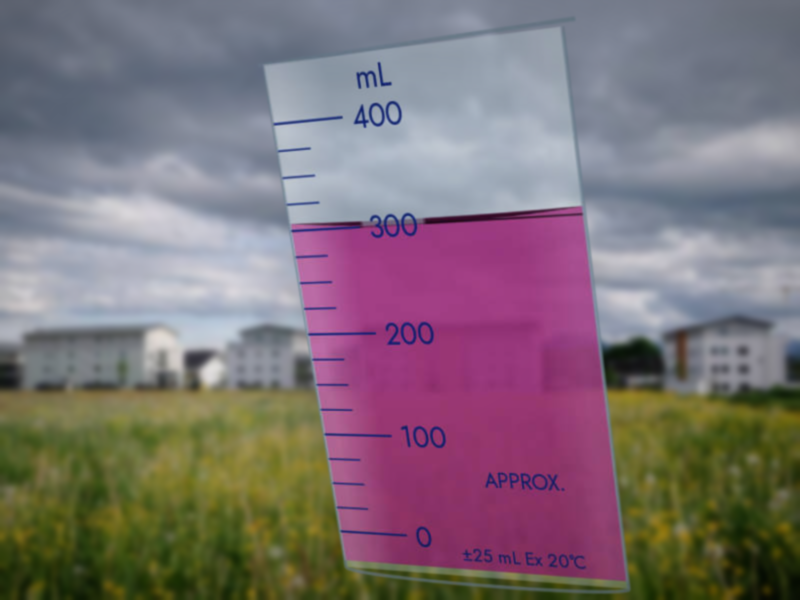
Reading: 300,mL
